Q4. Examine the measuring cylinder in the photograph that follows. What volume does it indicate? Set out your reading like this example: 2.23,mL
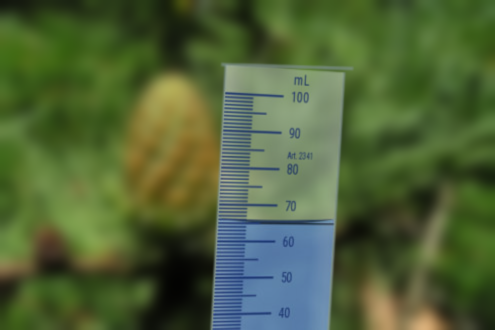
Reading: 65,mL
